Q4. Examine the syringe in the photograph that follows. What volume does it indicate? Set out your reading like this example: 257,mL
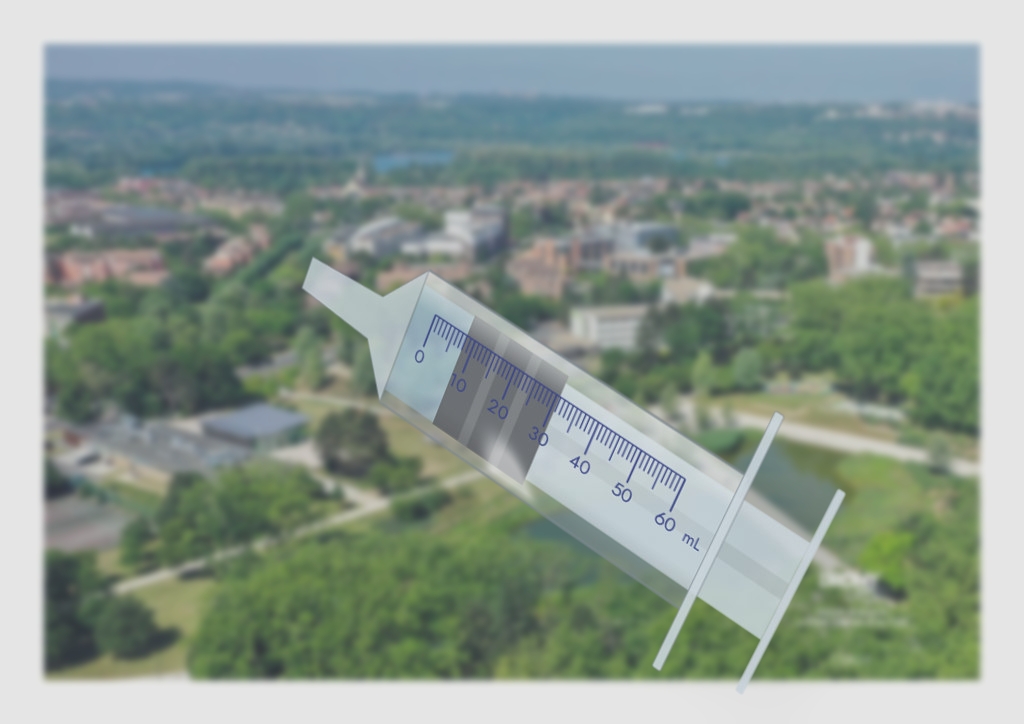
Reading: 8,mL
